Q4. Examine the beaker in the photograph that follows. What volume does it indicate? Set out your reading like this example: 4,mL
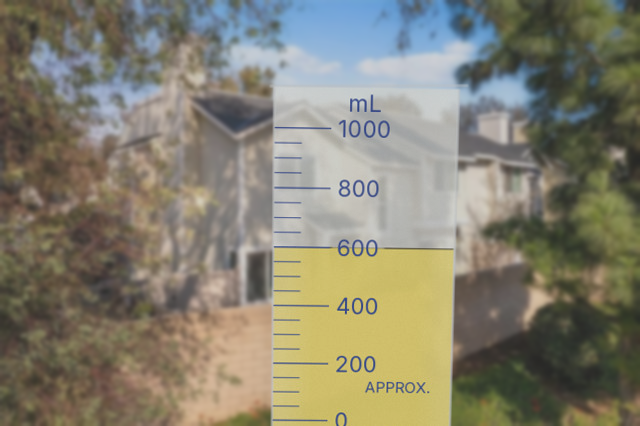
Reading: 600,mL
